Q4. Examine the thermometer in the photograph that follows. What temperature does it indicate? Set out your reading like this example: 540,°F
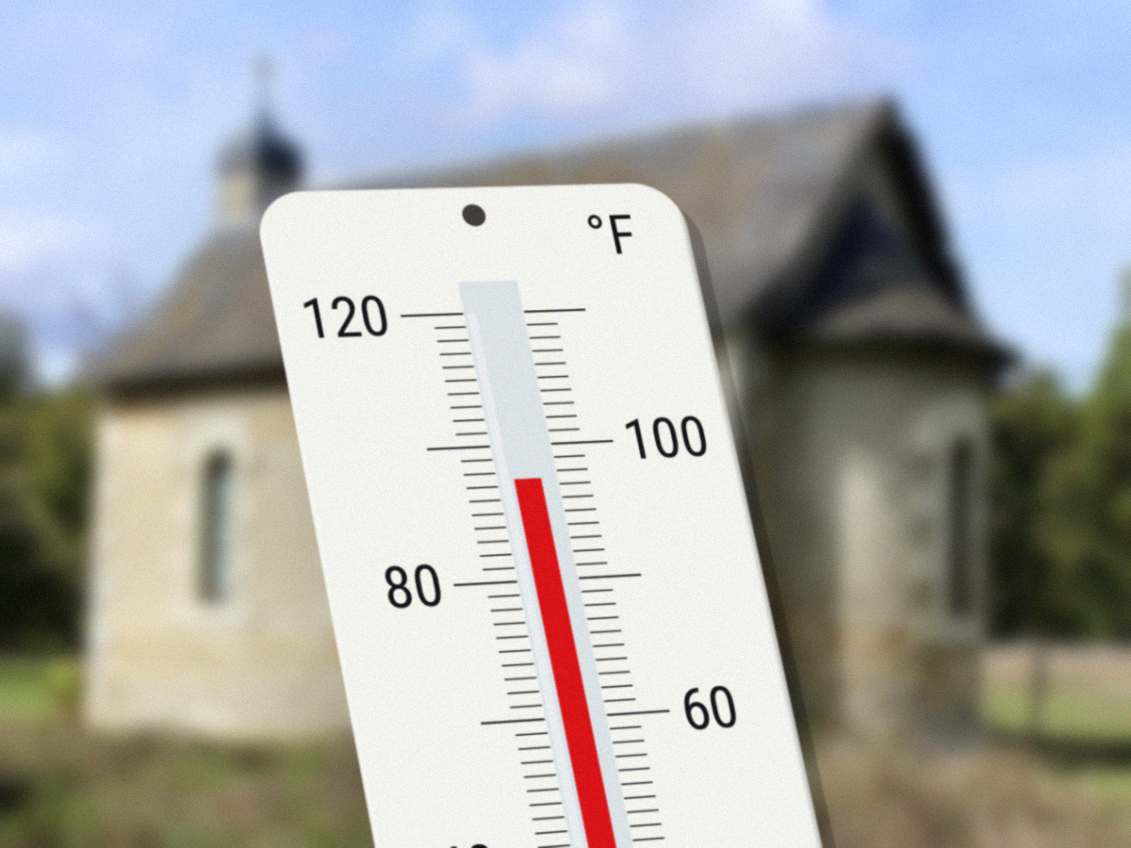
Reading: 95,°F
